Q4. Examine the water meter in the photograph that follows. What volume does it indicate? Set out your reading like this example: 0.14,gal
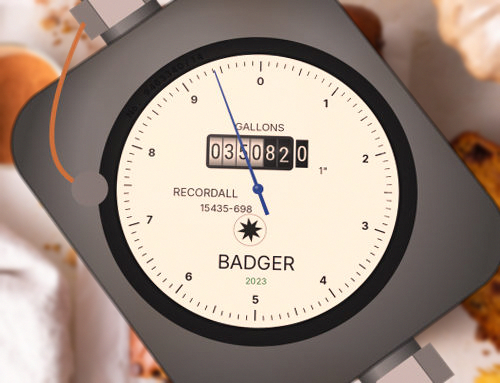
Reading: 350819.4,gal
